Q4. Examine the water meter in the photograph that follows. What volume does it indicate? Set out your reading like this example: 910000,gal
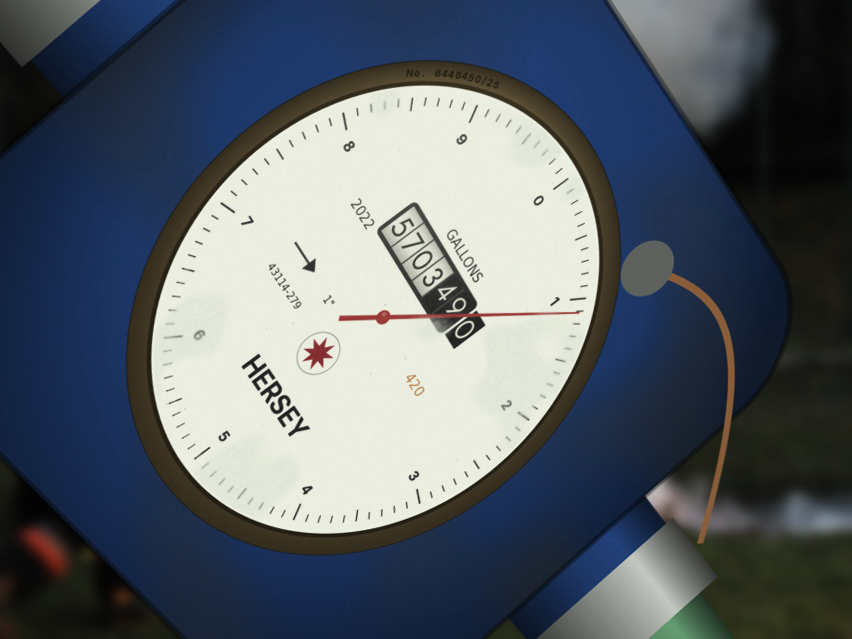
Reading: 5703491.1,gal
